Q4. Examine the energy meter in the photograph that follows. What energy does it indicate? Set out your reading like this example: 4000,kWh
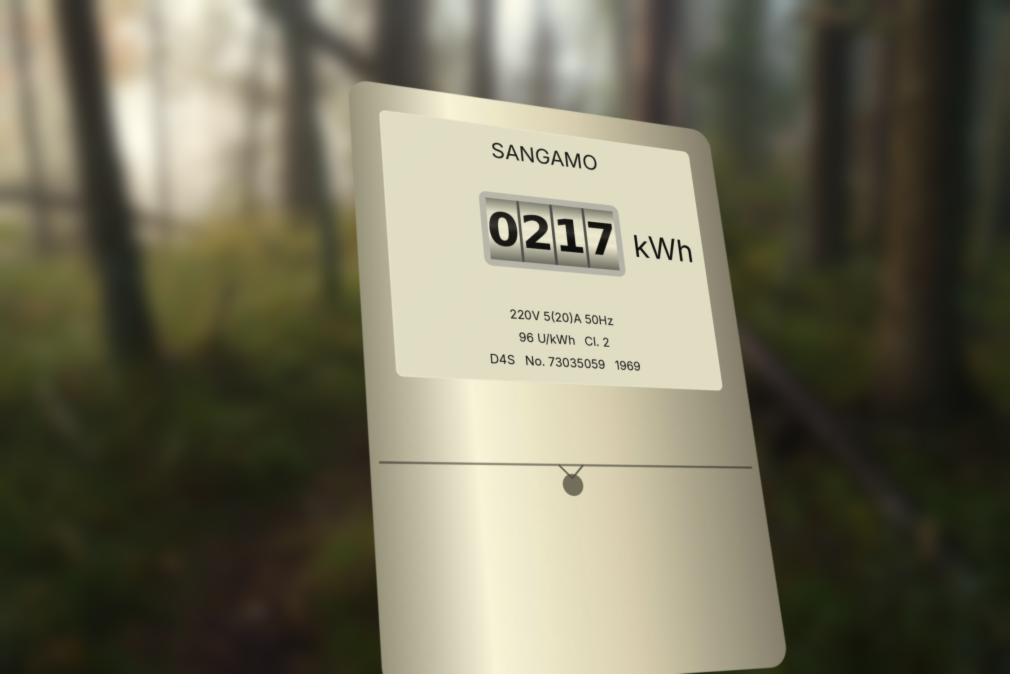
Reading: 217,kWh
